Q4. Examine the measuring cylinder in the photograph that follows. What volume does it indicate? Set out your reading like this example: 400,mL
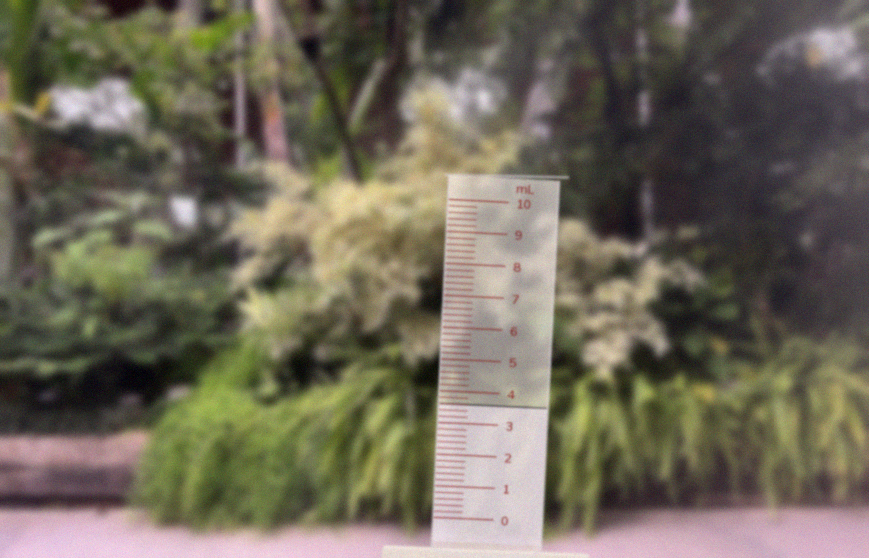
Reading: 3.6,mL
